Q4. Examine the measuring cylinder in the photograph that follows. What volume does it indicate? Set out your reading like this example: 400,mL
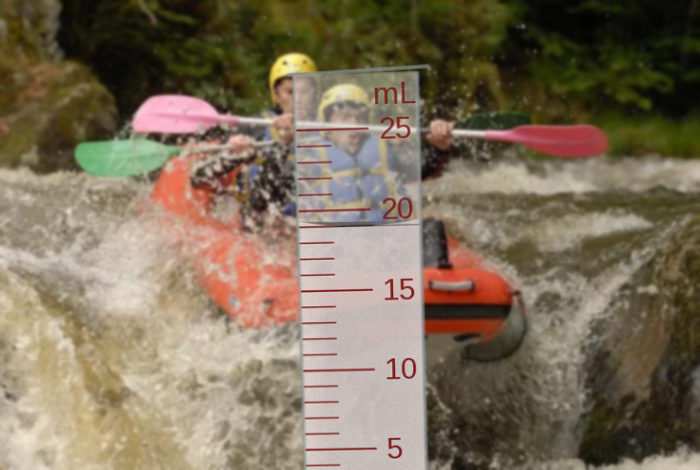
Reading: 19,mL
